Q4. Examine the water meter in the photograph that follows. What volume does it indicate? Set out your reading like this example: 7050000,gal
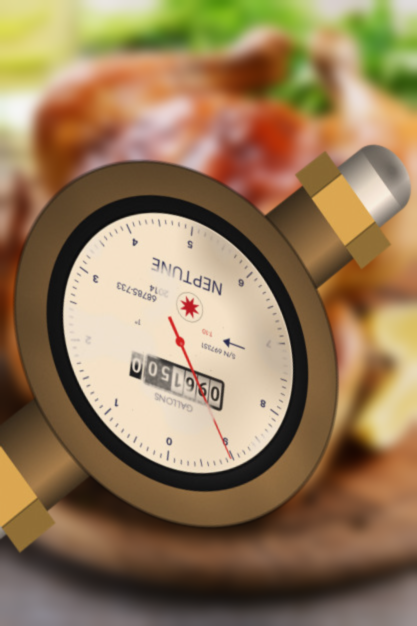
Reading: 961499.0,gal
